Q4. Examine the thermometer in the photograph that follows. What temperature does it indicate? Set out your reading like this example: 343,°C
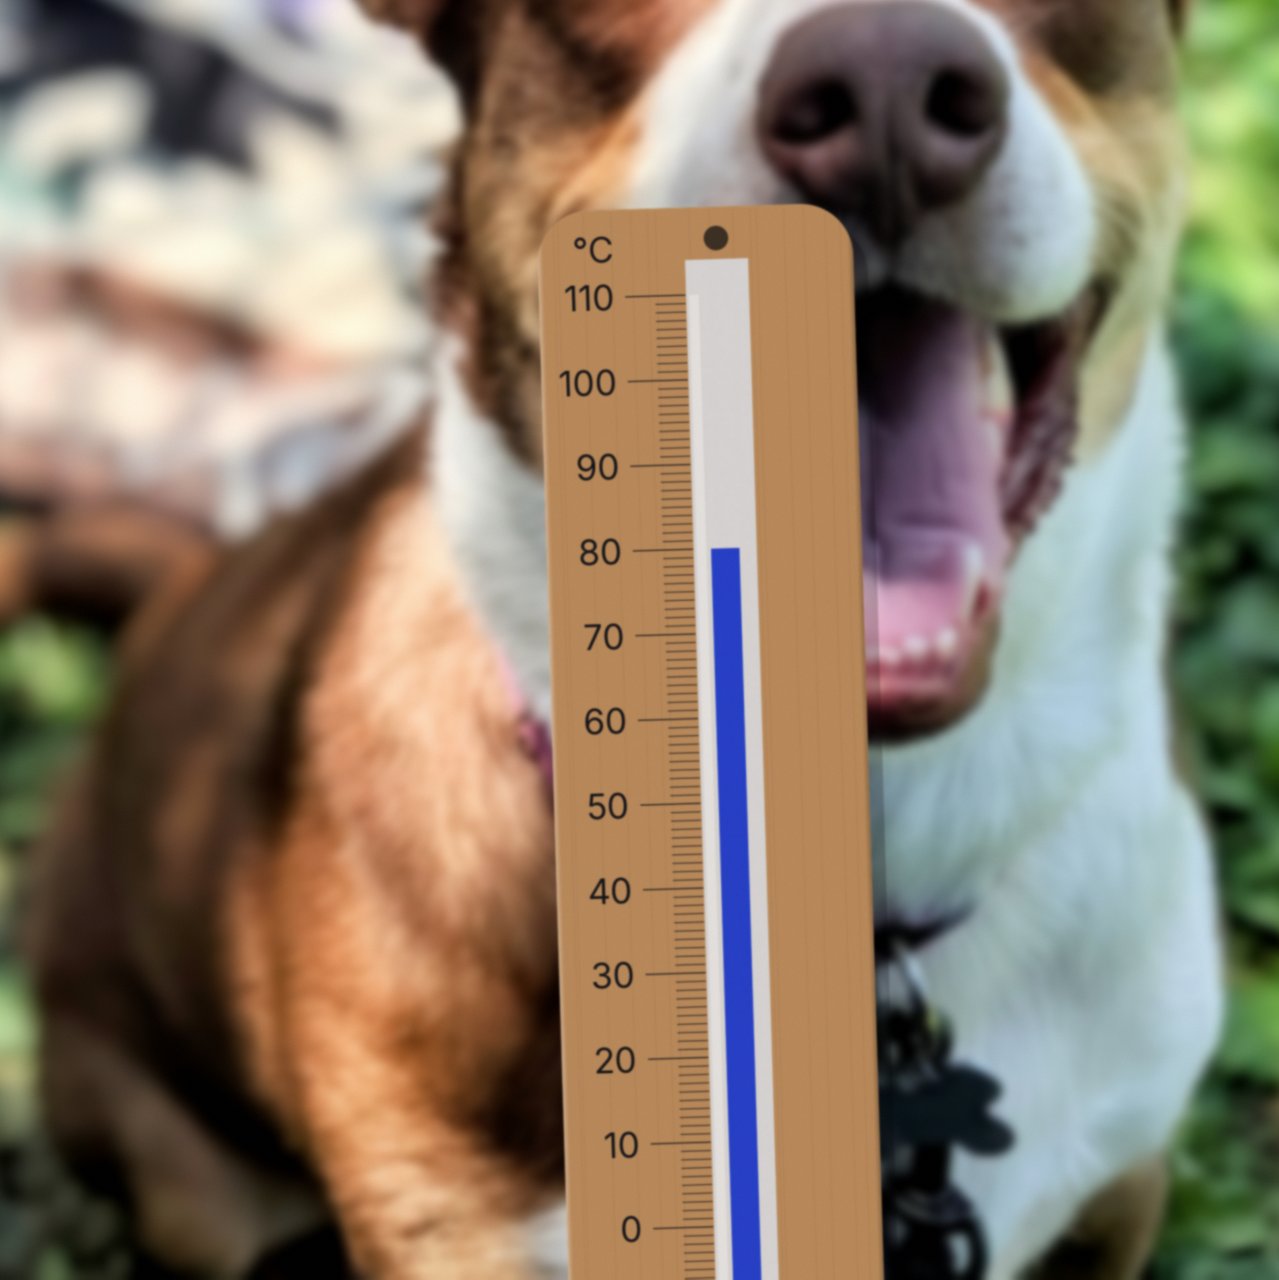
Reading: 80,°C
